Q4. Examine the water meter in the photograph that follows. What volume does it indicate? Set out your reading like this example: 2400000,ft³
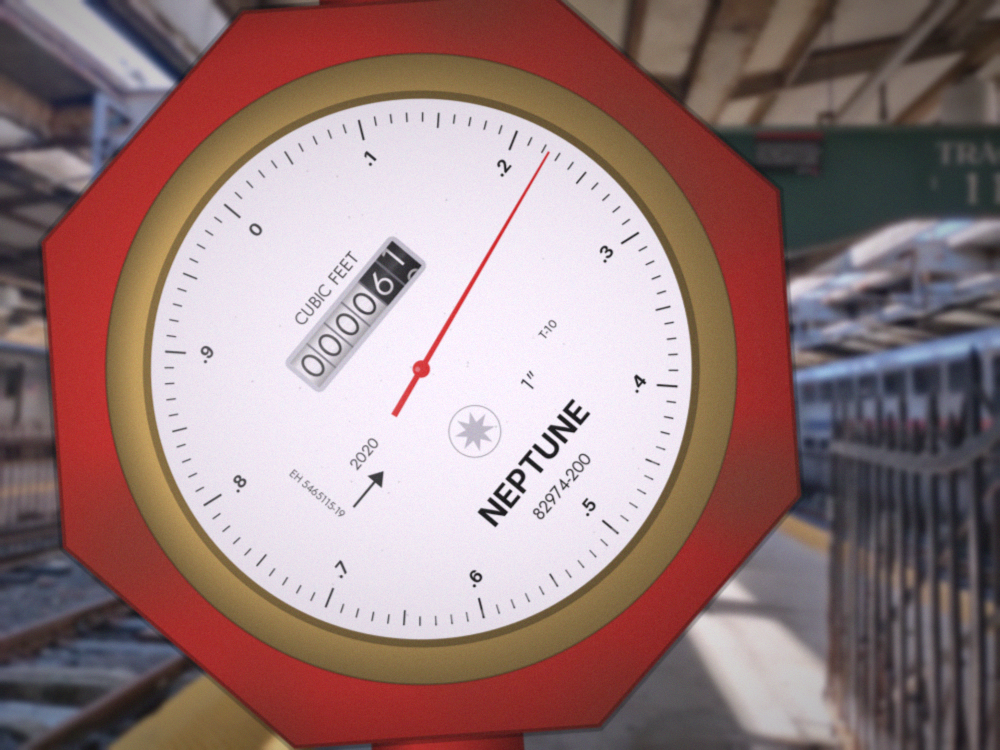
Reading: 61.22,ft³
